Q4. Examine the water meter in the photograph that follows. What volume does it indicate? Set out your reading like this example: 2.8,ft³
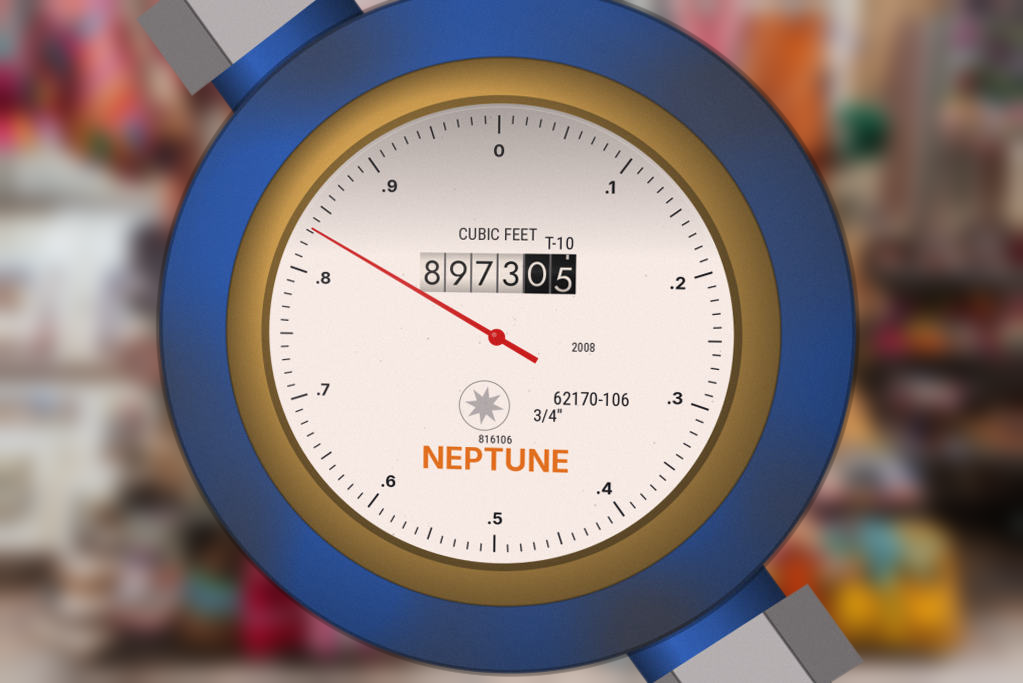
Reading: 897304.83,ft³
